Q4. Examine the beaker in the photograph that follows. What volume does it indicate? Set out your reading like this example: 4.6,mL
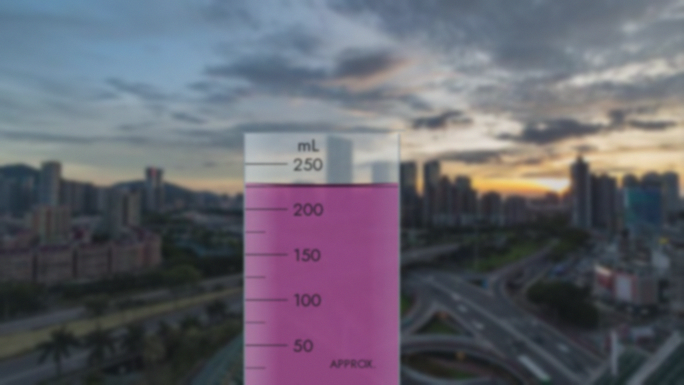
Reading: 225,mL
